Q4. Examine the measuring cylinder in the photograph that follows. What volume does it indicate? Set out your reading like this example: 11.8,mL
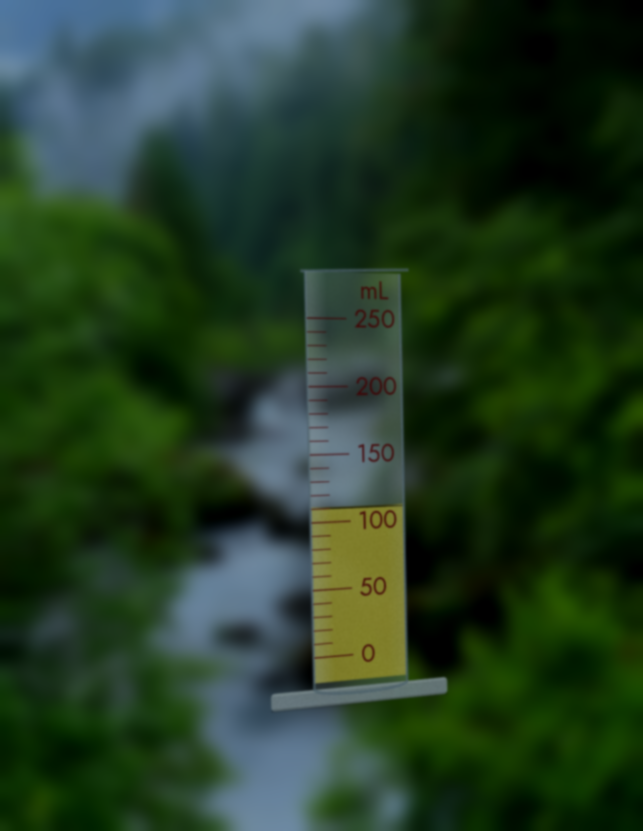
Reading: 110,mL
